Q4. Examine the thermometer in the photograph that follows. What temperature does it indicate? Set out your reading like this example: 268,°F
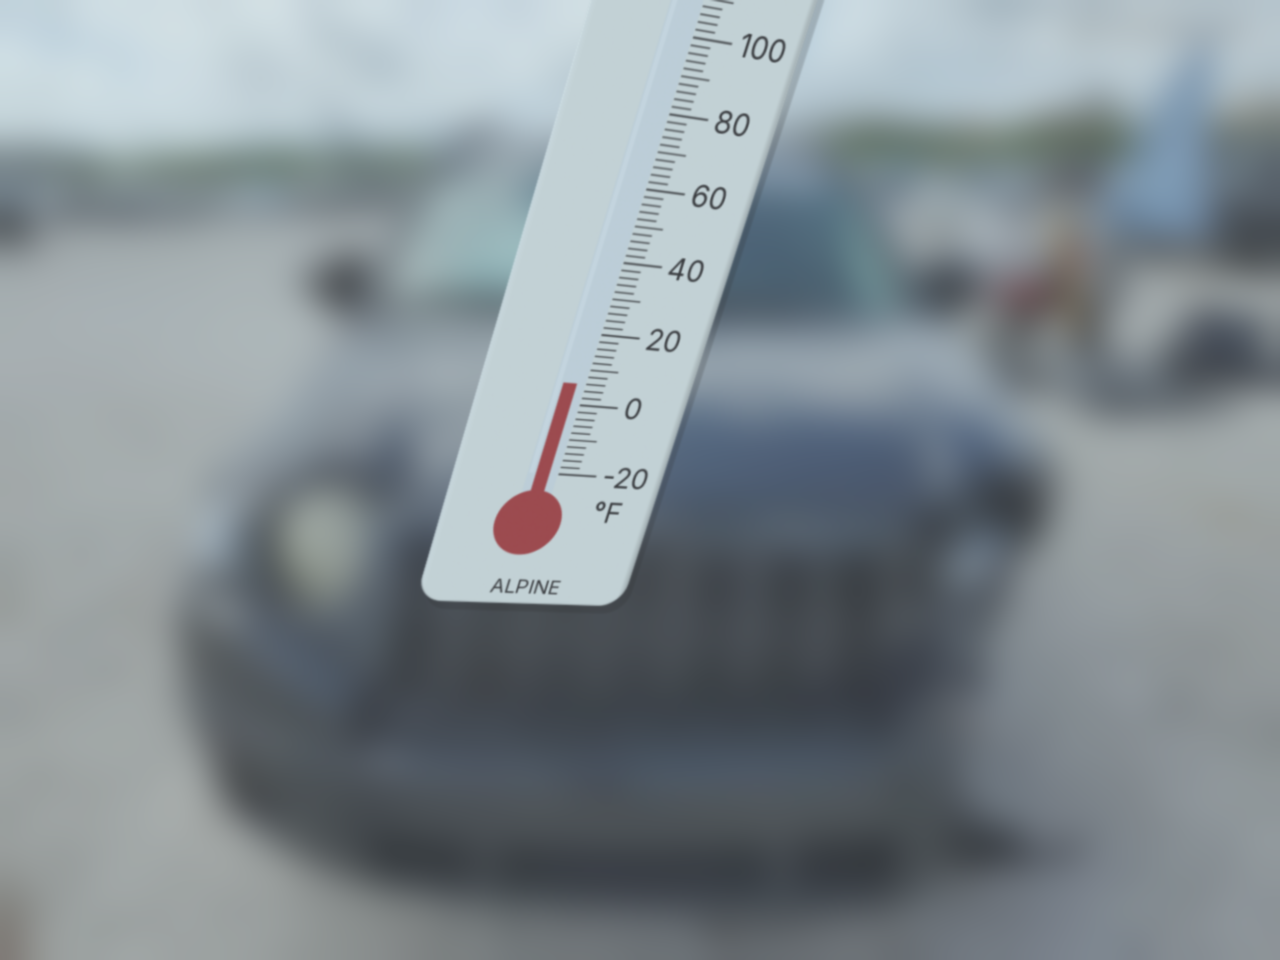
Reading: 6,°F
